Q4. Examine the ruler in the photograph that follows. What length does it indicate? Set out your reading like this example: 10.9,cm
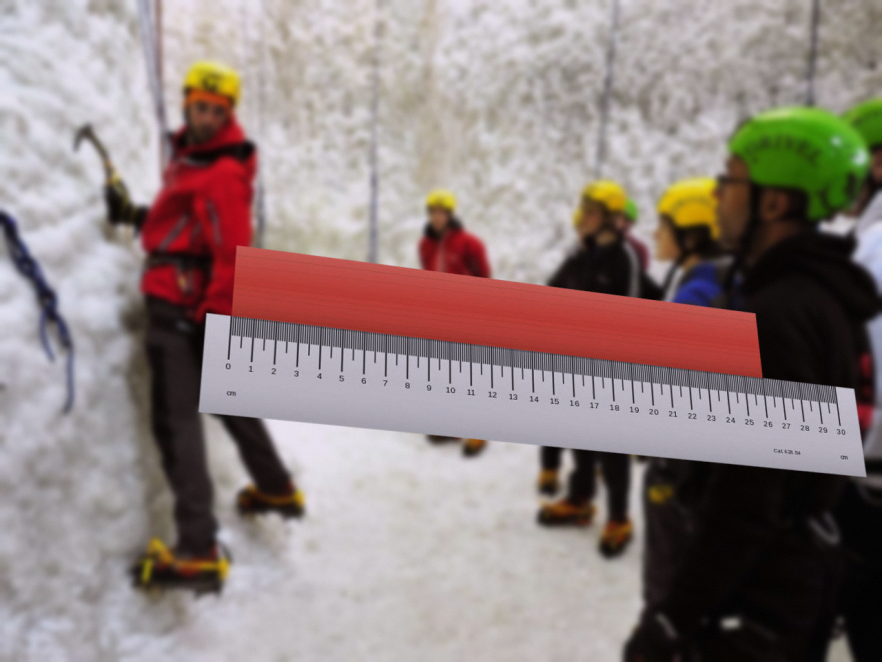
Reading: 26,cm
